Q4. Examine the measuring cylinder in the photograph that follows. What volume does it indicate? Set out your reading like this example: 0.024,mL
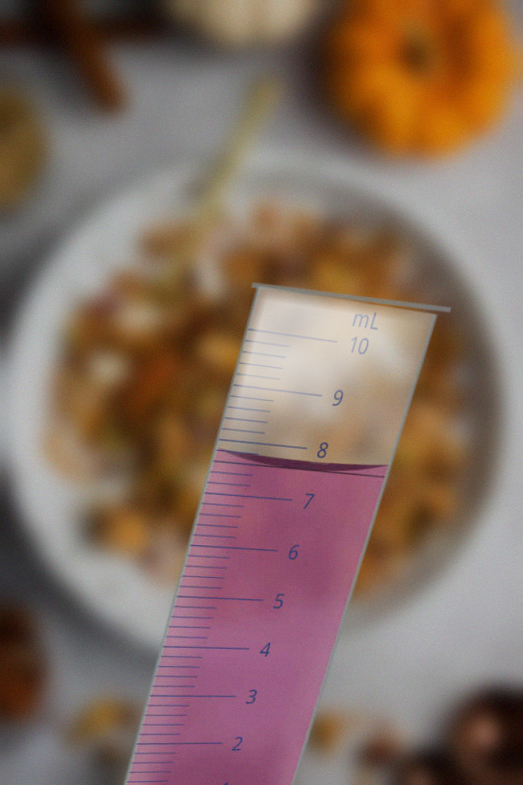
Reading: 7.6,mL
